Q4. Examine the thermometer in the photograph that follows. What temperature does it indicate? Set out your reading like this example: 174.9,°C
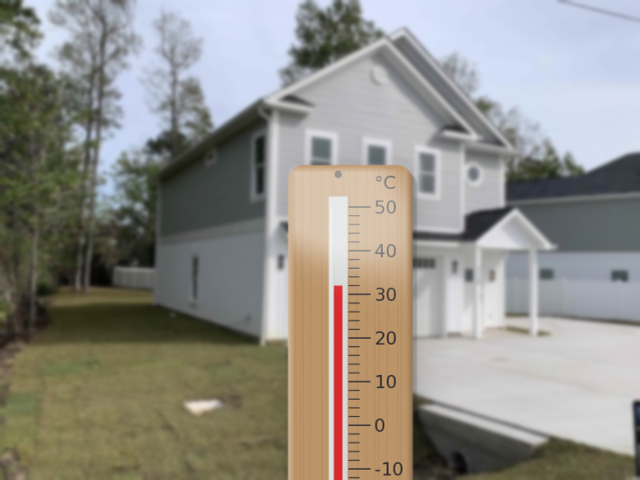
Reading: 32,°C
